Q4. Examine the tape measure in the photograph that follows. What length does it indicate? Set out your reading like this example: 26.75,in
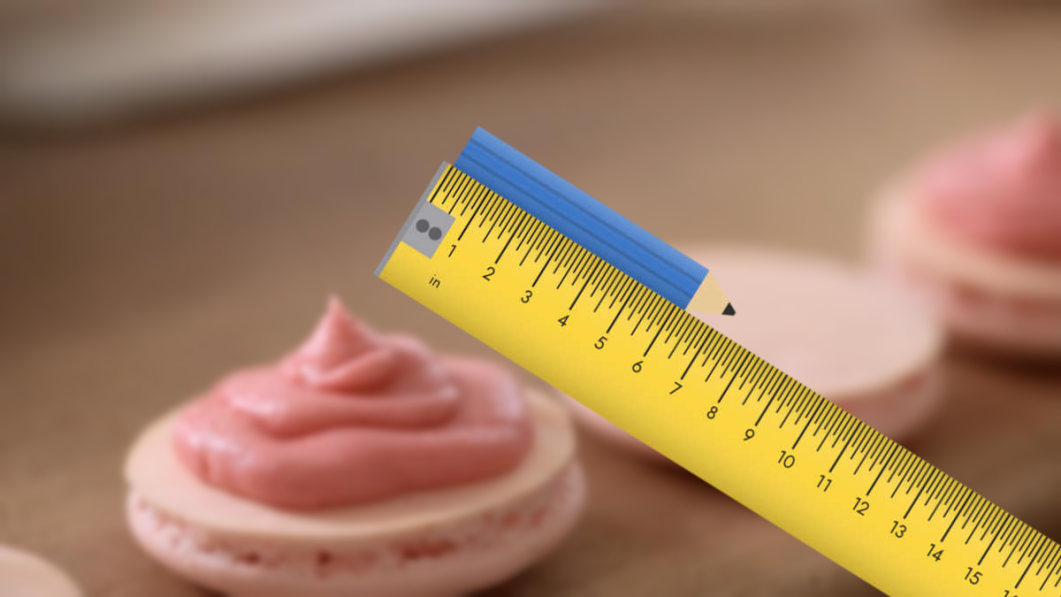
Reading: 7.25,in
